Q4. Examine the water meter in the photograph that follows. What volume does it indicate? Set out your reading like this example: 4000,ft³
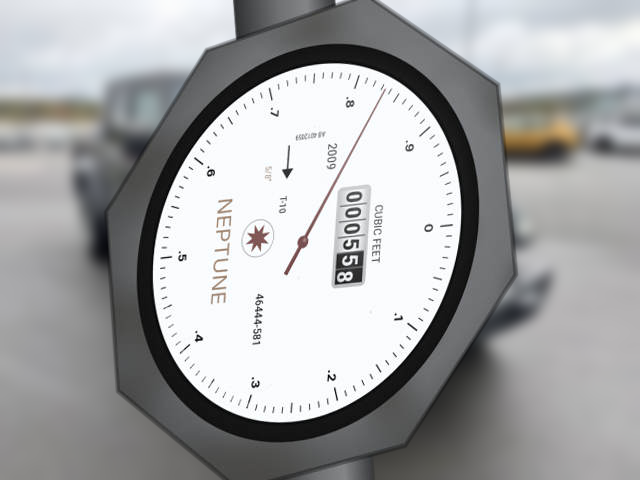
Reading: 557.83,ft³
